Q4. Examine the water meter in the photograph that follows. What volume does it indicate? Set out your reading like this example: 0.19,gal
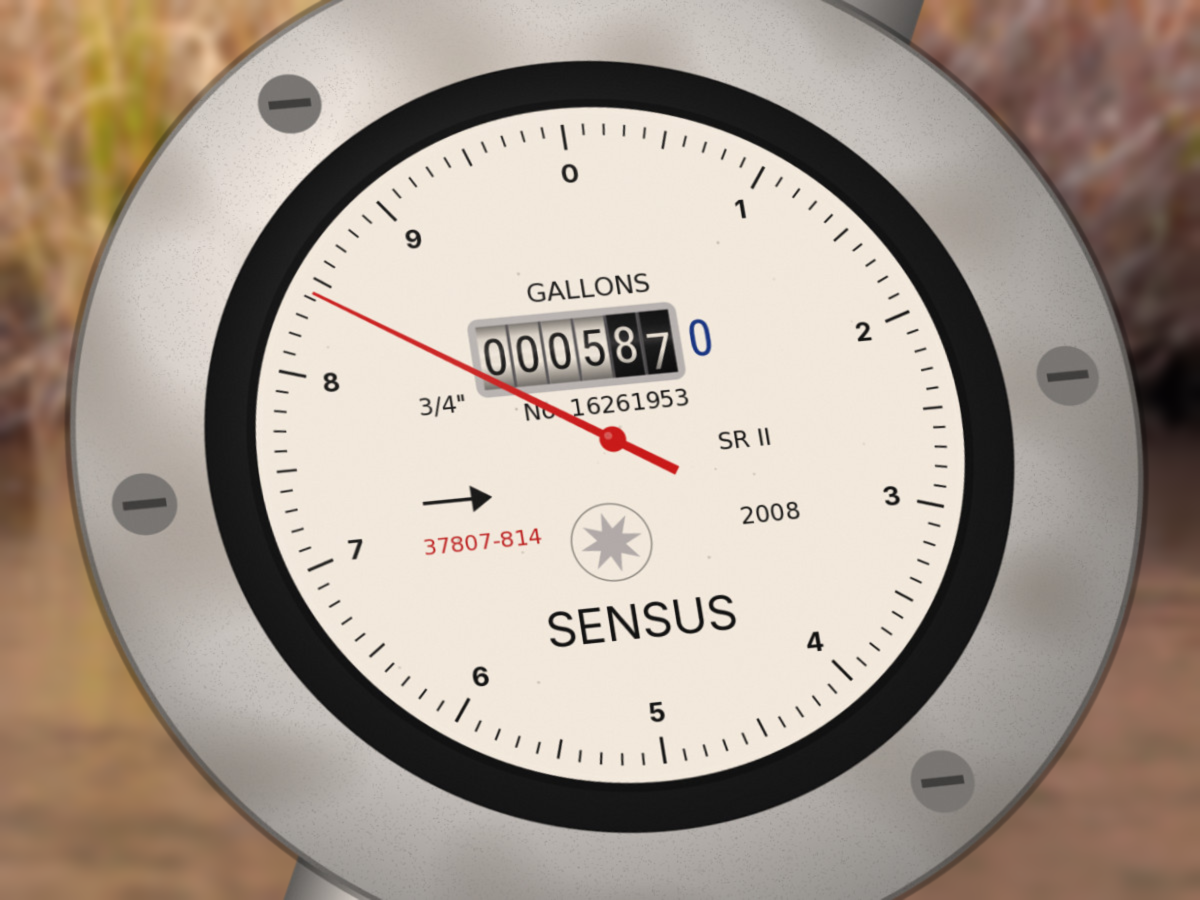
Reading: 5868.4,gal
